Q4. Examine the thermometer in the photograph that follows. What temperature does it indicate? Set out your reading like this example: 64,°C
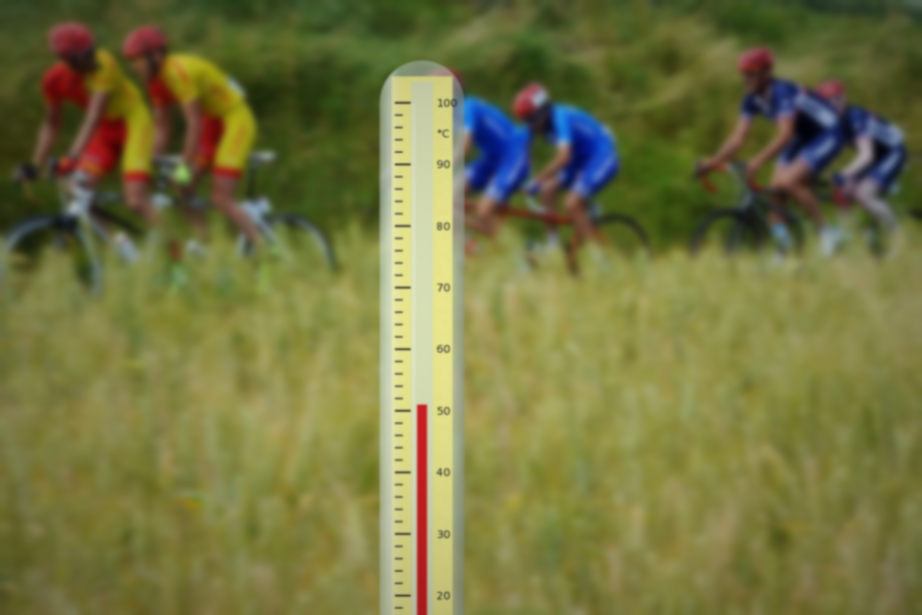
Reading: 51,°C
